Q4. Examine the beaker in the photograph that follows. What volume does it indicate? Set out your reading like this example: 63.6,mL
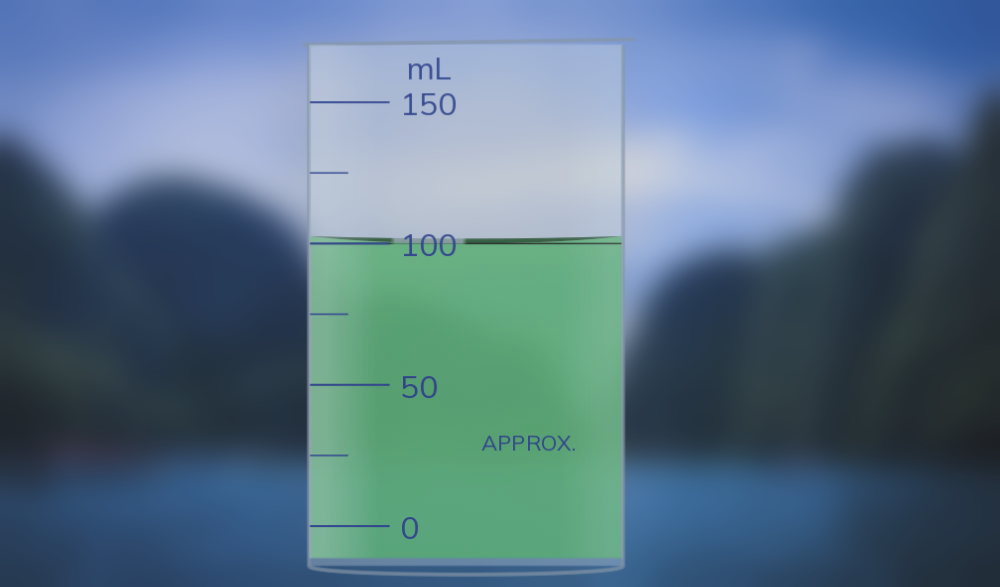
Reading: 100,mL
